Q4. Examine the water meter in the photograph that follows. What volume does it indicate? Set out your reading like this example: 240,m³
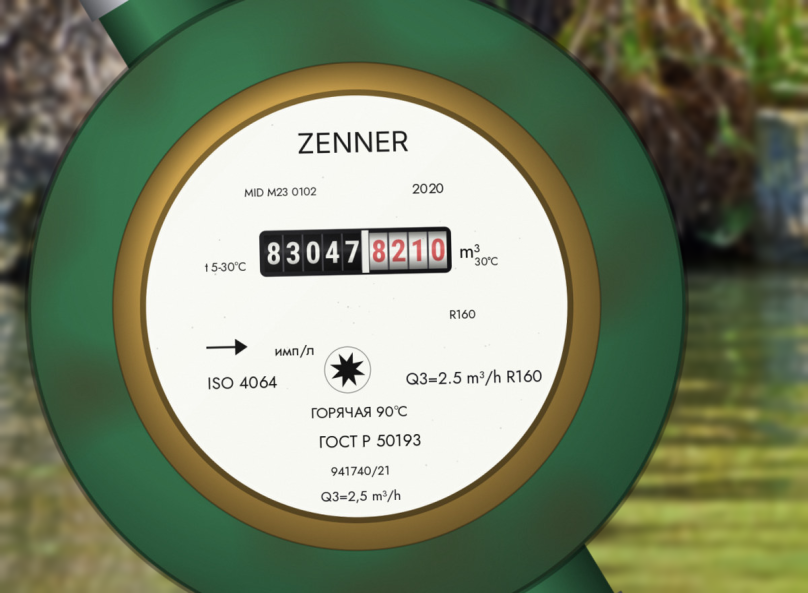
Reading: 83047.8210,m³
